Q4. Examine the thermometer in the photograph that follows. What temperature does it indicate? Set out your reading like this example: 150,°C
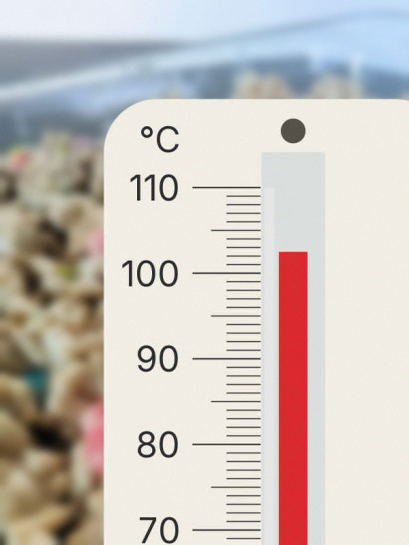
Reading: 102.5,°C
